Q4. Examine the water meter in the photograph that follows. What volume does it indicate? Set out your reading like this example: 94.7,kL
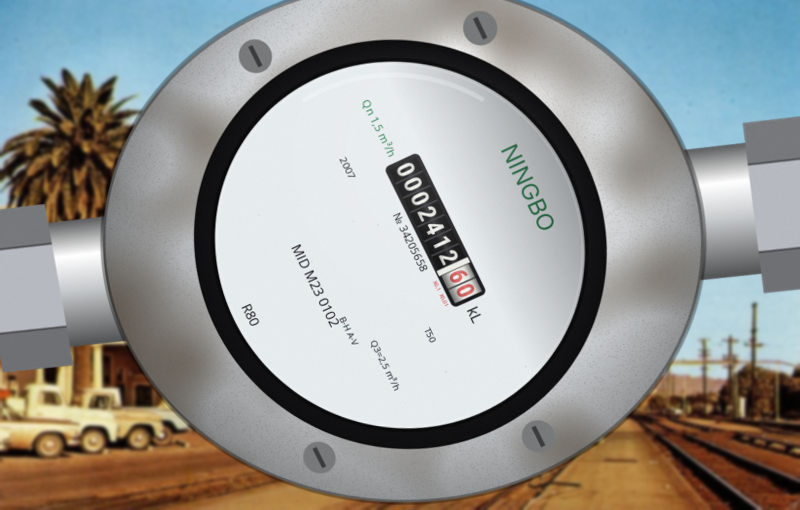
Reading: 2412.60,kL
